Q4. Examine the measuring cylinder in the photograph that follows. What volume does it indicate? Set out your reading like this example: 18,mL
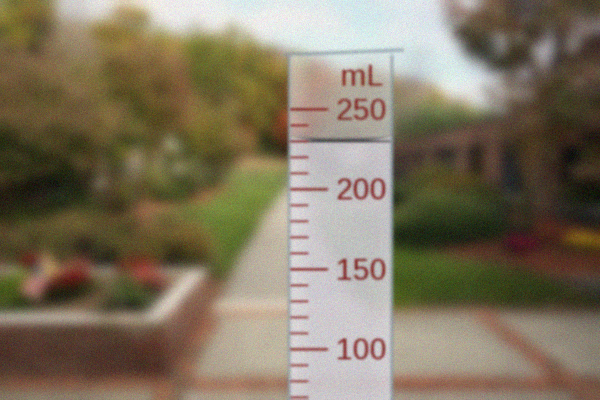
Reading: 230,mL
